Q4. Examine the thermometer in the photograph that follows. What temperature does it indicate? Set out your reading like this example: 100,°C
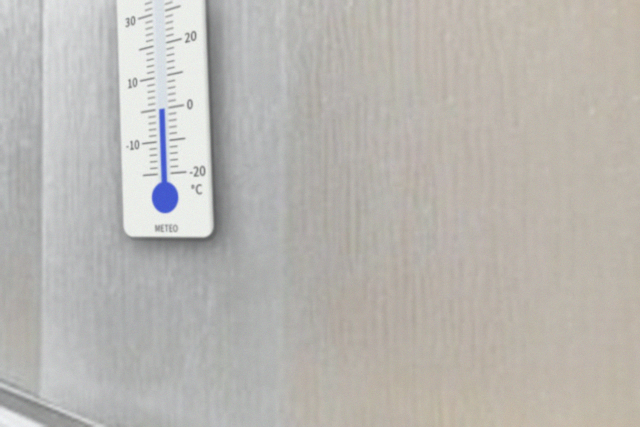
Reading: 0,°C
